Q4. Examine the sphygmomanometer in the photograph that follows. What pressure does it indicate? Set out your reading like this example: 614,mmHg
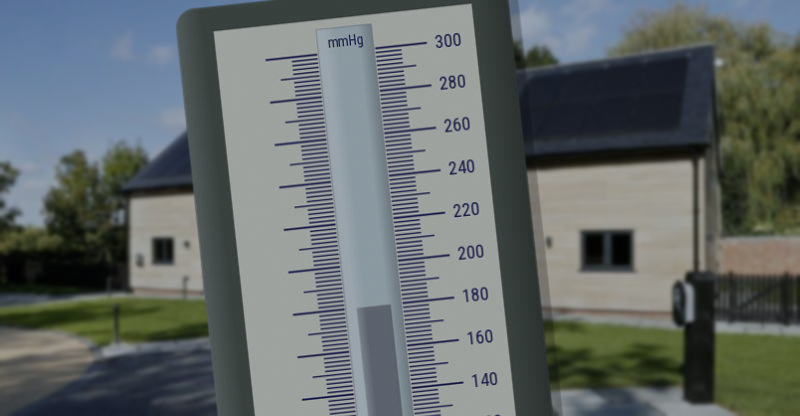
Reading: 180,mmHg
